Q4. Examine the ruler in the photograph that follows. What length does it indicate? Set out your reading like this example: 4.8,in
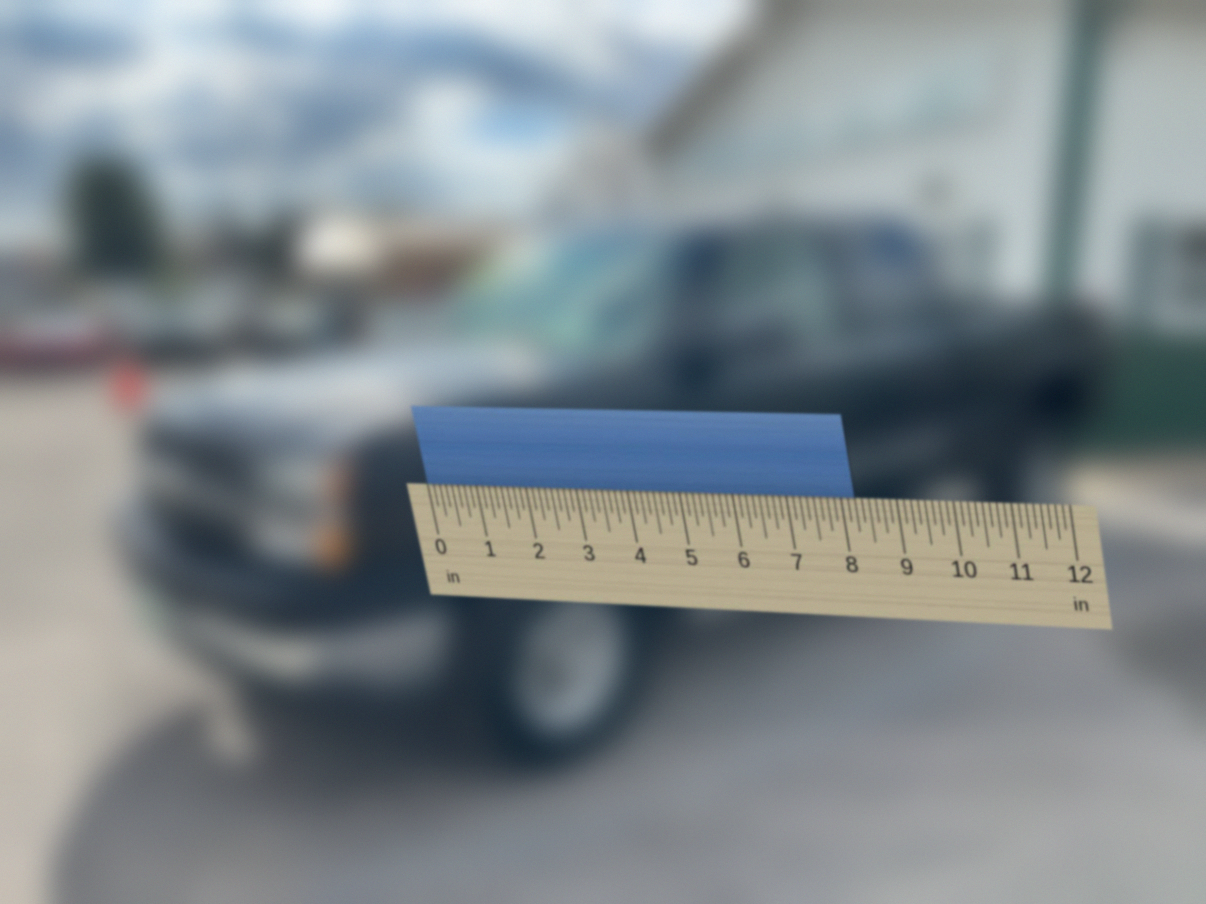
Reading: 8.25,in
